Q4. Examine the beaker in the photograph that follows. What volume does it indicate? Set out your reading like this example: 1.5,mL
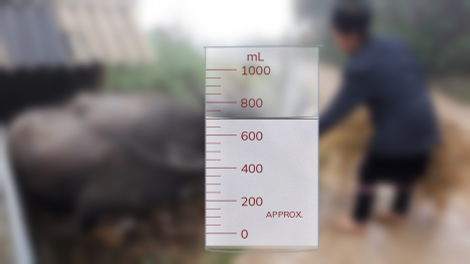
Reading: 700,mL
